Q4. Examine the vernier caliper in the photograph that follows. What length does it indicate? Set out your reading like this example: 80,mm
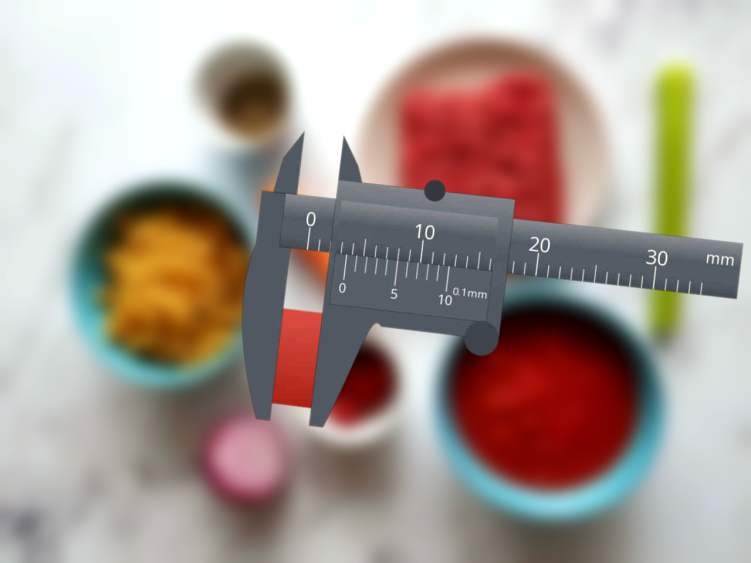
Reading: 3.5,mm
